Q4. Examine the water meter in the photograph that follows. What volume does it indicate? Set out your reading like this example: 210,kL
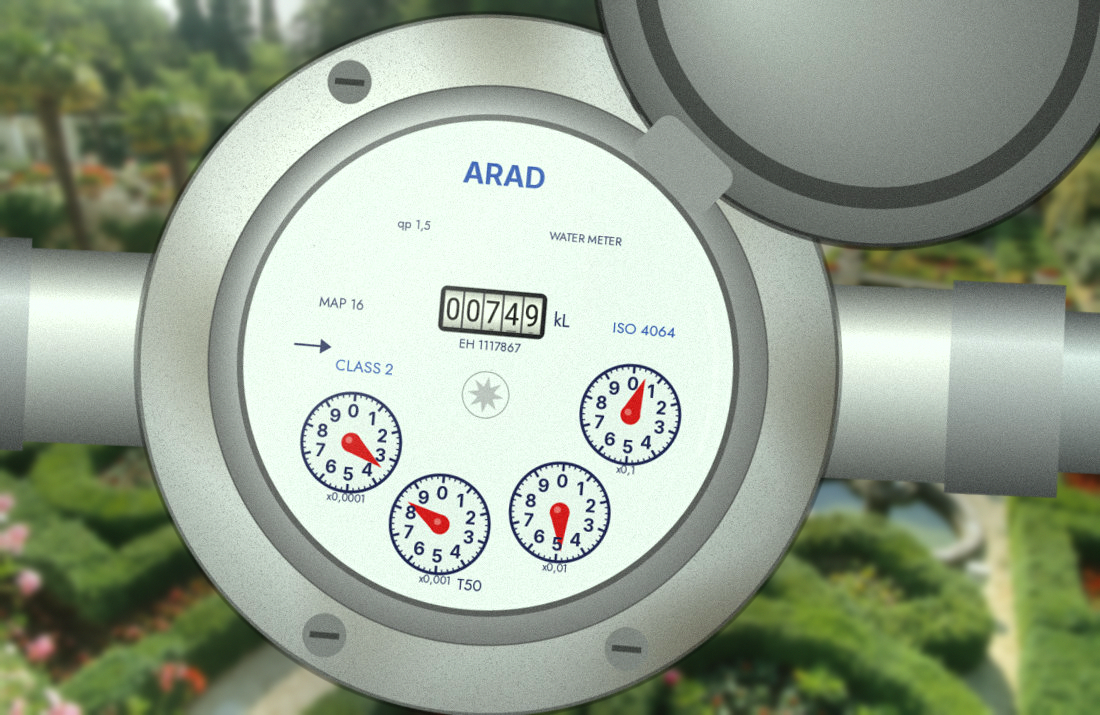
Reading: 749.0483,kL
